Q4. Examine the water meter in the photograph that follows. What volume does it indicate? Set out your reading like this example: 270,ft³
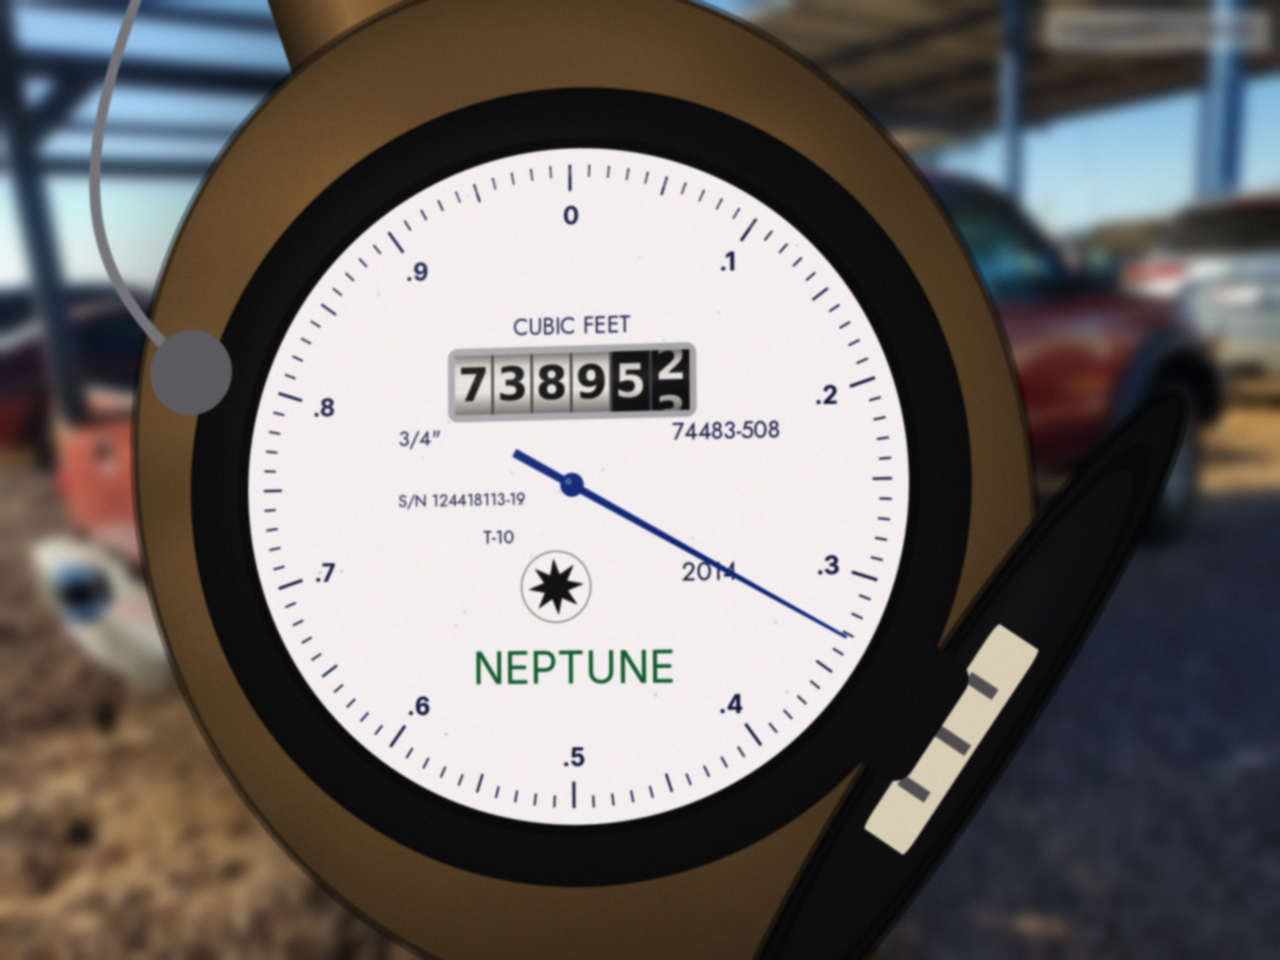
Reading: 738952.33,ft³
